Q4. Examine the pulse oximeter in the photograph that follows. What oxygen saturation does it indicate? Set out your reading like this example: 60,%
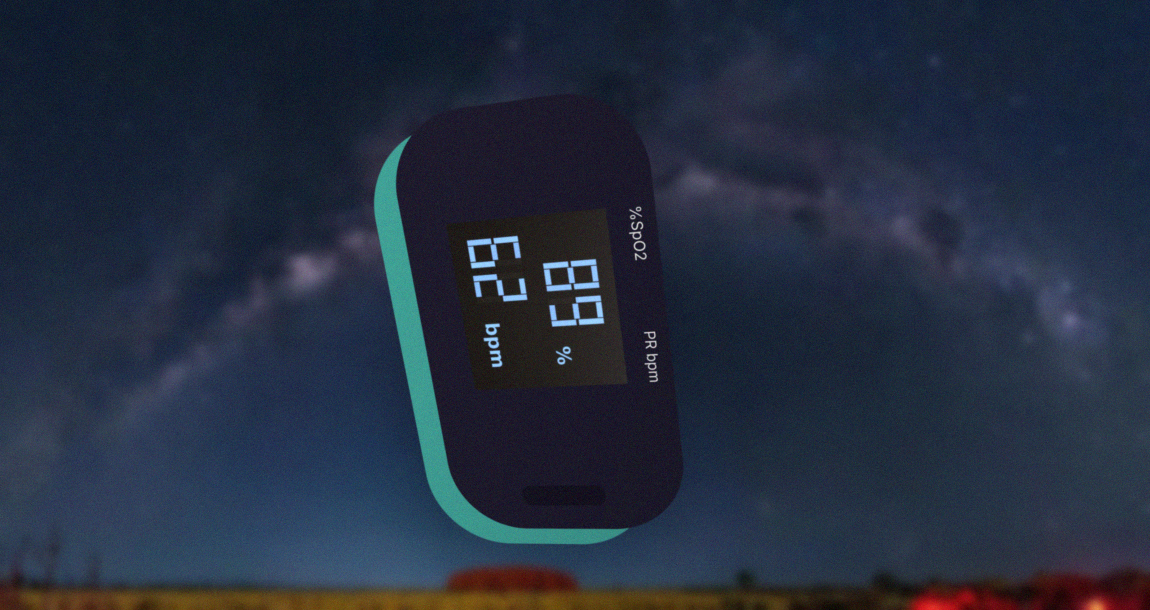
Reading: 89,%
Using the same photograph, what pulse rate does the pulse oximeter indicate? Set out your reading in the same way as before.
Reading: 62,bpm
